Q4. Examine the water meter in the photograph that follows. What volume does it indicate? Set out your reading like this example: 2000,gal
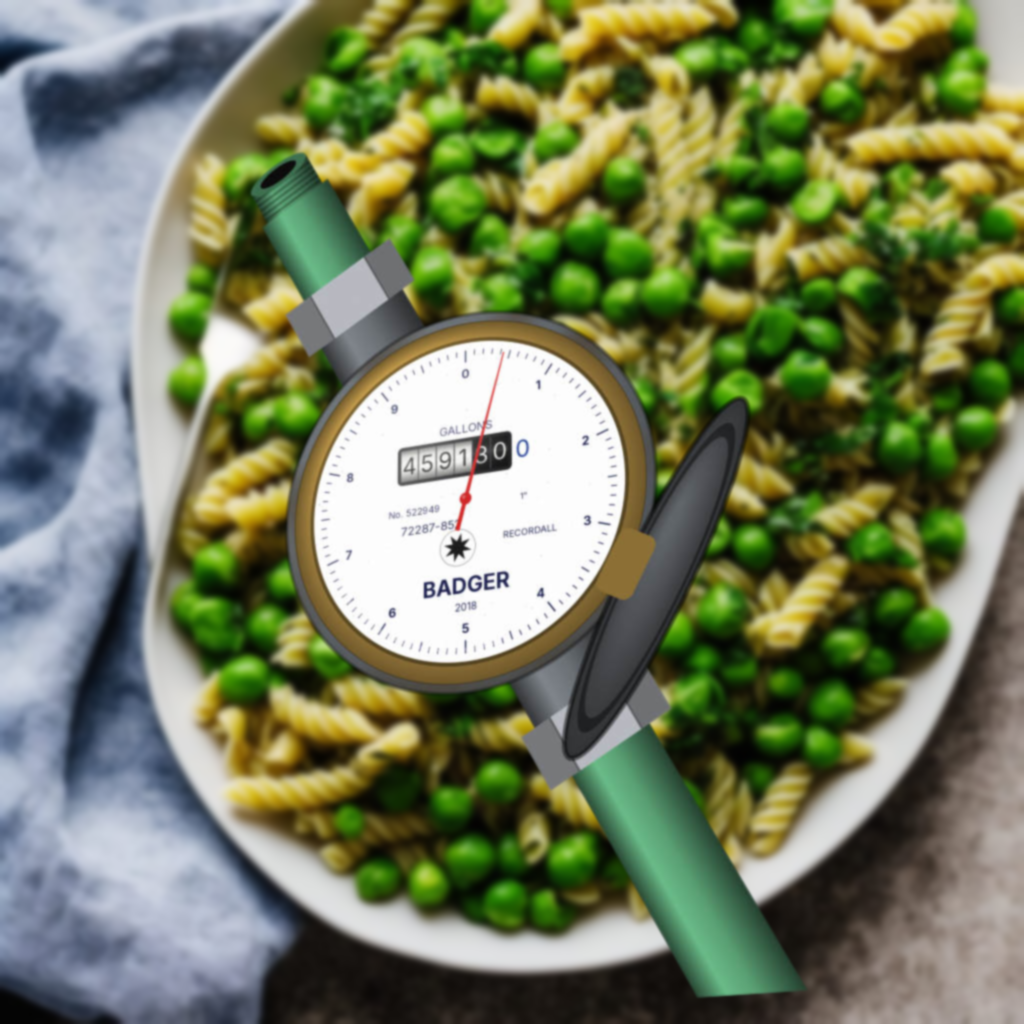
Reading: 4591300.4,gal
